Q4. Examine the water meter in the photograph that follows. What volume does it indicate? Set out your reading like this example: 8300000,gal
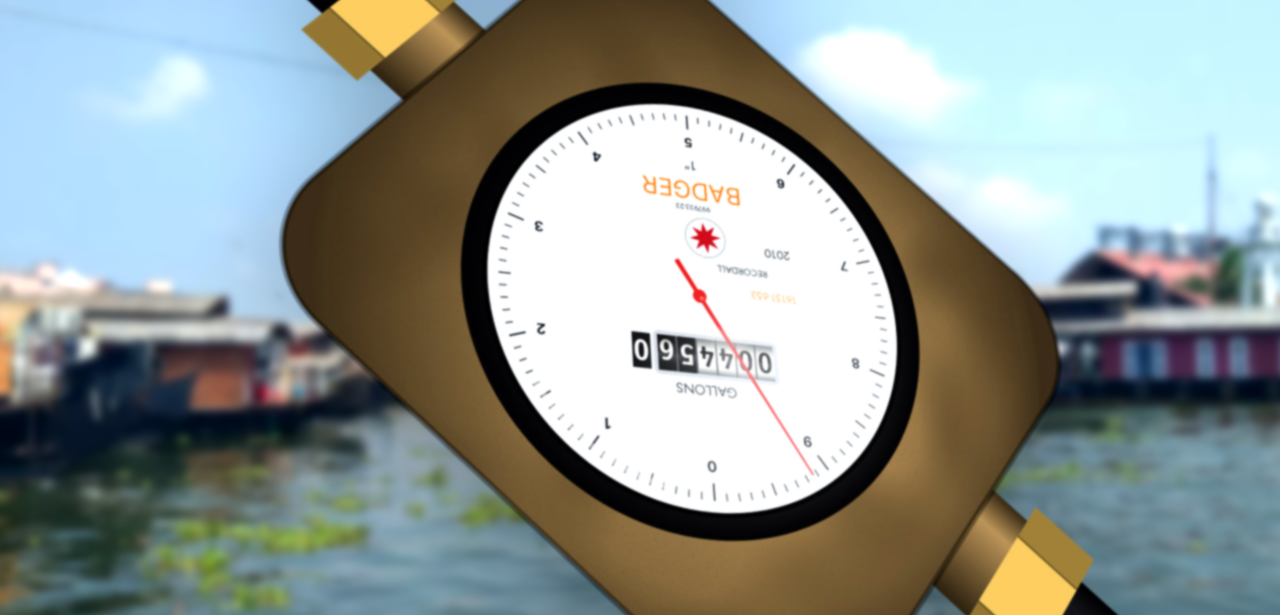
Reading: 44559.1,gal
